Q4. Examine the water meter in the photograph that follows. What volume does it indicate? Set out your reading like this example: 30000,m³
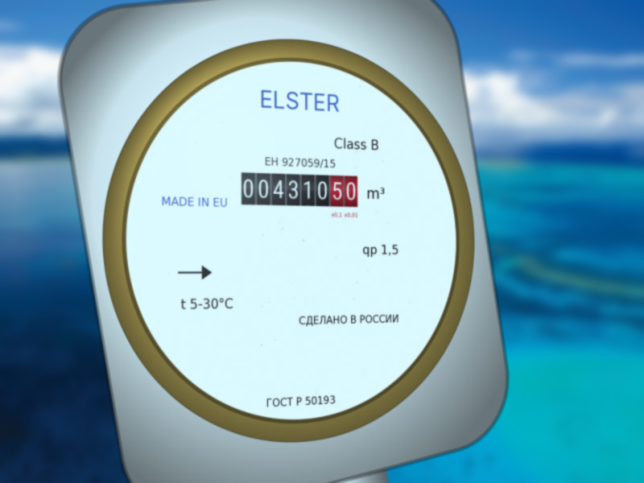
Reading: 4310.50,m³
